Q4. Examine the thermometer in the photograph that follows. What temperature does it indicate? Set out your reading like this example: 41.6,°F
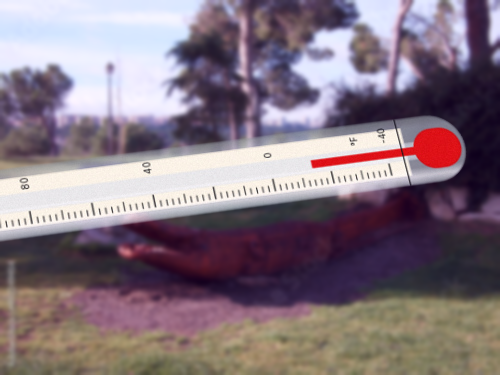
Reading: -14,°F
